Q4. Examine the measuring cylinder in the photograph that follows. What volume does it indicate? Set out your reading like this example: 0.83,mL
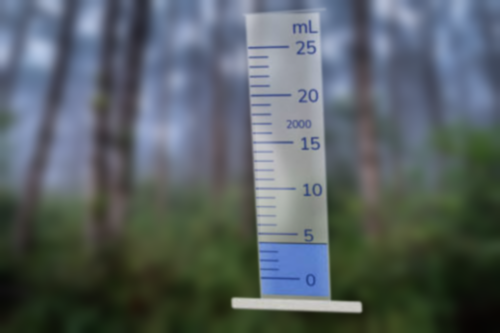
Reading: 4,mL
